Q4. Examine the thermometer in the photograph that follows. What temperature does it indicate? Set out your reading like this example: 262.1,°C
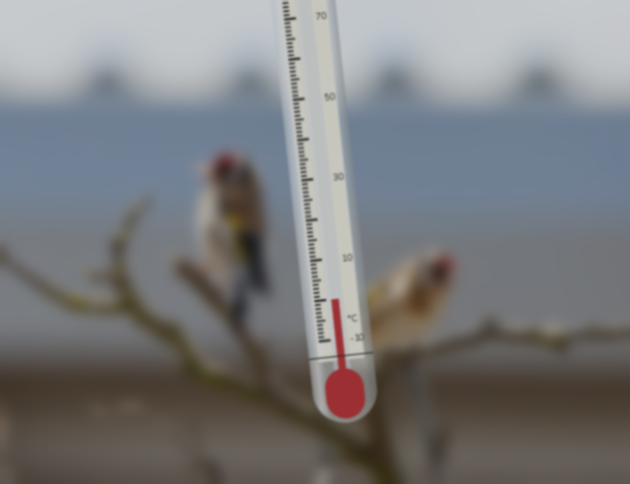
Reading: 0,°C
